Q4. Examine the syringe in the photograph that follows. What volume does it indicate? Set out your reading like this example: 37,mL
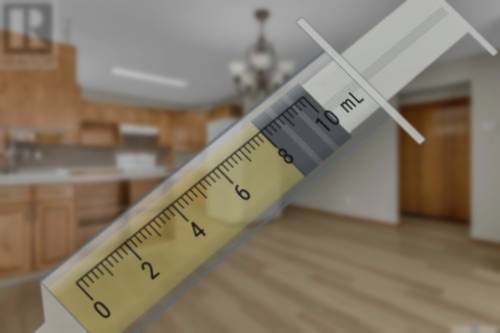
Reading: 8,mL
